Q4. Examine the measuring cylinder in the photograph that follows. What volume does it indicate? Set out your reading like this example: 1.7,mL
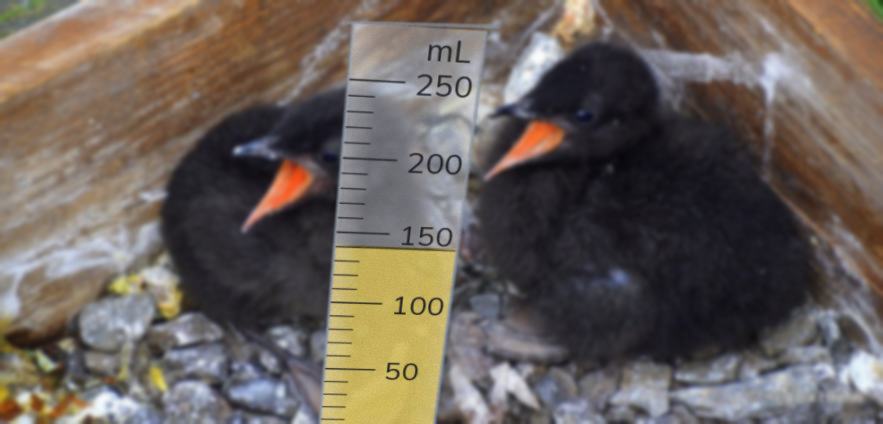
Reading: 140,mL
